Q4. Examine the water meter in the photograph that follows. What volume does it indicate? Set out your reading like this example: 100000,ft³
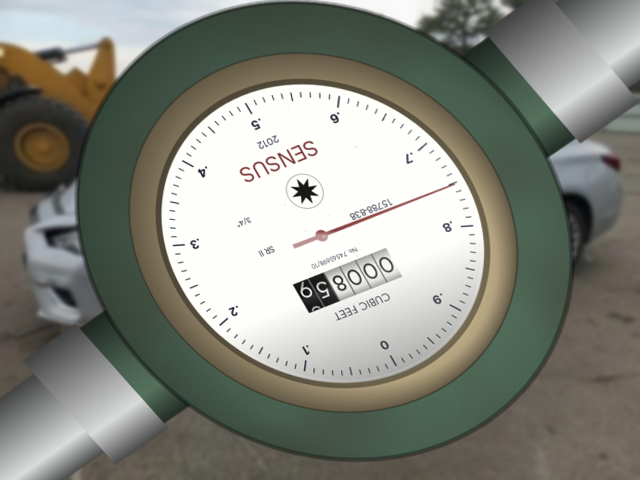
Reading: 858.75,ft³
